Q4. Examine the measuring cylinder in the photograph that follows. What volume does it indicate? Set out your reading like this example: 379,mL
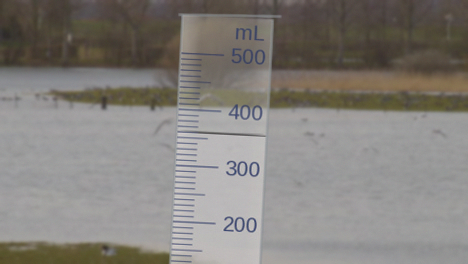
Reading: 360,mL
